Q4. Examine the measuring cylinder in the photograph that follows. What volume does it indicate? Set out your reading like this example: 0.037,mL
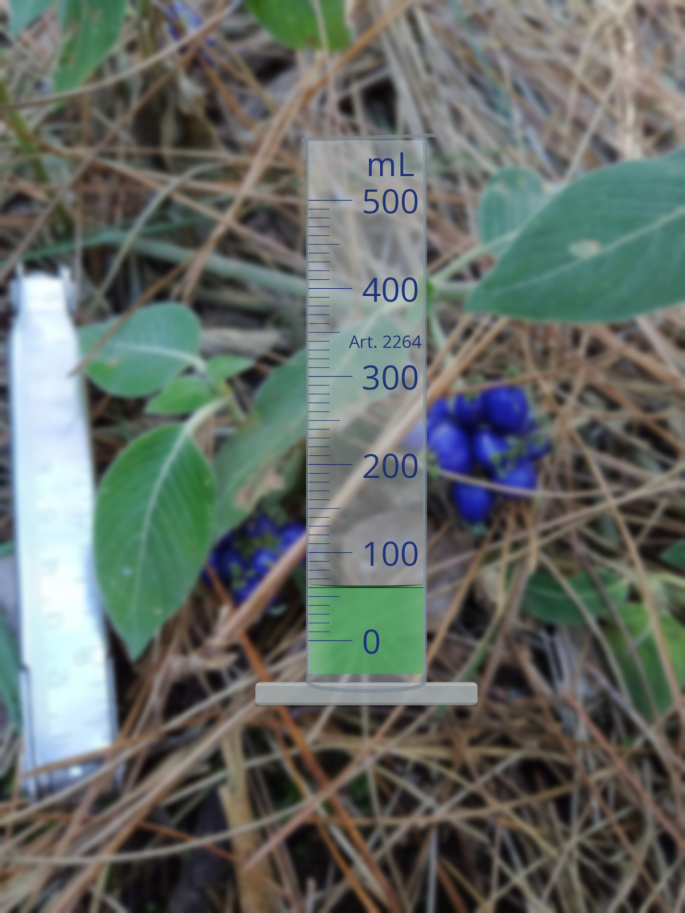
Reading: 60,mL
